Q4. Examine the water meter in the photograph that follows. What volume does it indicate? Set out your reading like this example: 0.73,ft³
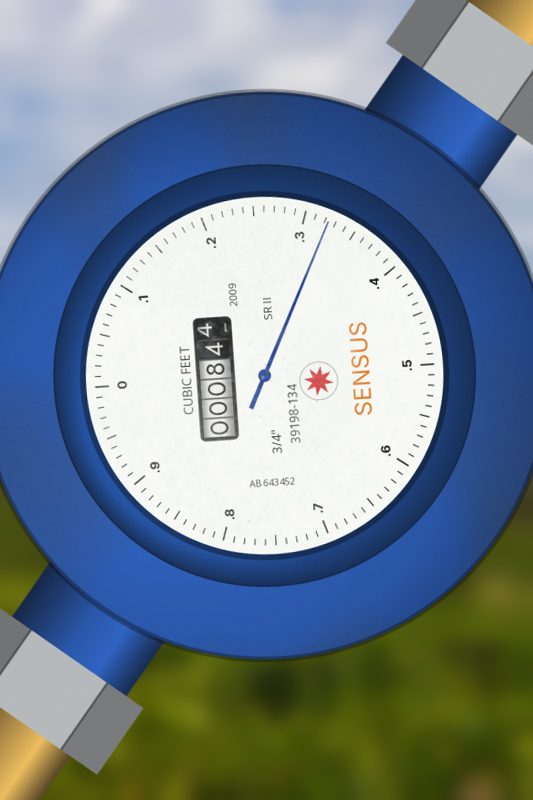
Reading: 844.32,ft³
